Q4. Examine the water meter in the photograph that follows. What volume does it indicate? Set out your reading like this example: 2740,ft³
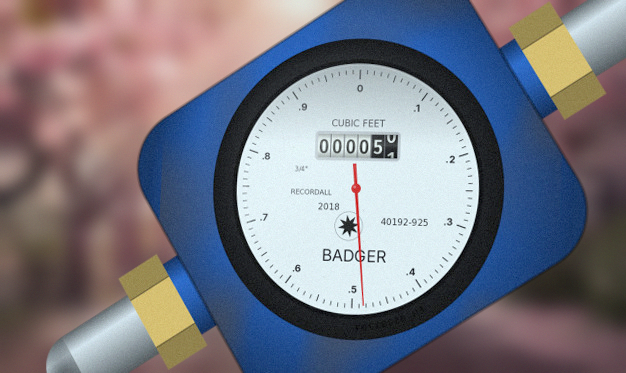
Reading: 50.48,ft³
